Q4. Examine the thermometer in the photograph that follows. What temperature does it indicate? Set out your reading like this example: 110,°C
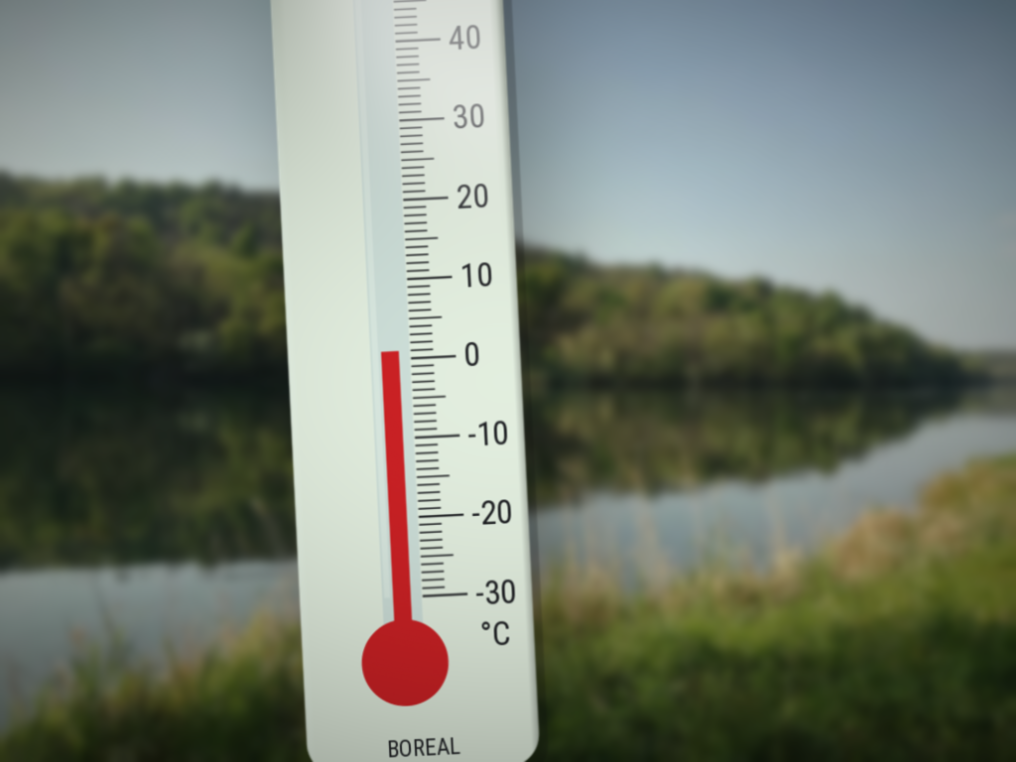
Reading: 1,°C
